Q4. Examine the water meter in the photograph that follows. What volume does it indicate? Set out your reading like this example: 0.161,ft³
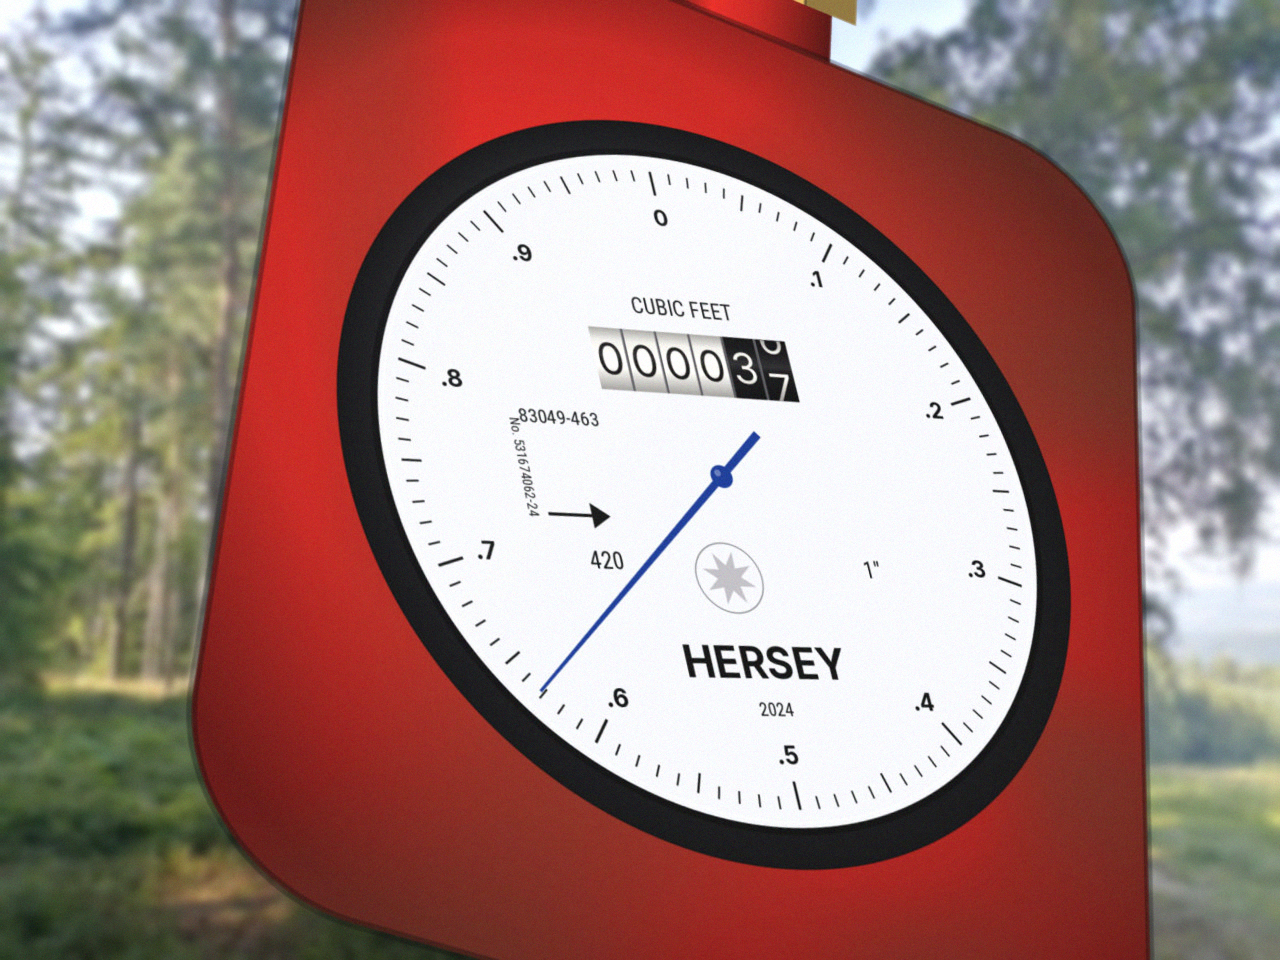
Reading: 36.63,ft³
